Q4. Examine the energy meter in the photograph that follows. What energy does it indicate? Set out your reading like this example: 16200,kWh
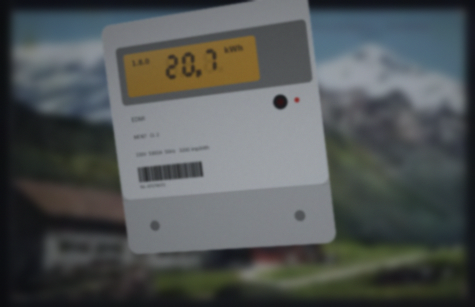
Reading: 20.7,kWh
